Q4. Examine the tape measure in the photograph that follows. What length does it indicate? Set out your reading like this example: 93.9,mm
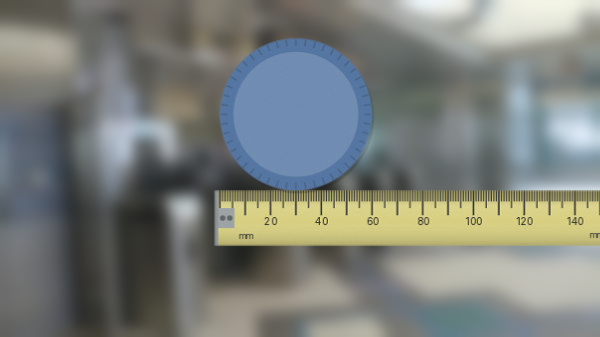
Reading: 60,mm
